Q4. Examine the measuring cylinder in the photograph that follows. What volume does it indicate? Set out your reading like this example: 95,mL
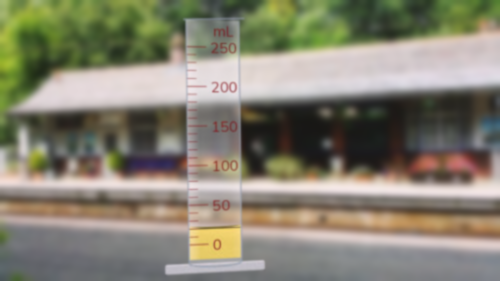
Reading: 20,mL
